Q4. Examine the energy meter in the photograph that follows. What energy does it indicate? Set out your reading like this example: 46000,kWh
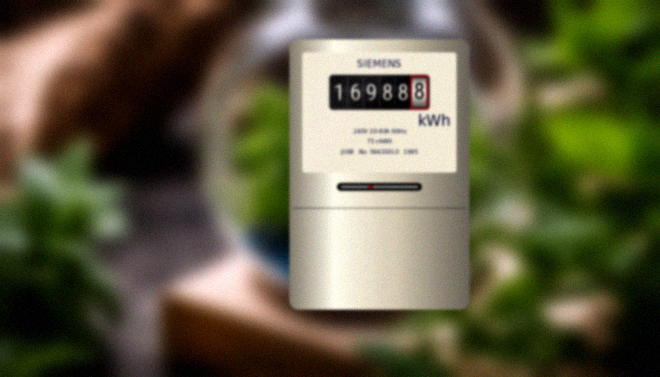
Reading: 16988.8,kWh
